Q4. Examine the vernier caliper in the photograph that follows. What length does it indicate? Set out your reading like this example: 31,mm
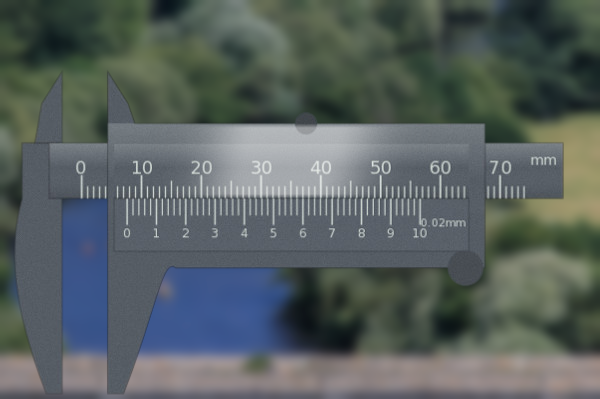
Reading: 7.6,mm
